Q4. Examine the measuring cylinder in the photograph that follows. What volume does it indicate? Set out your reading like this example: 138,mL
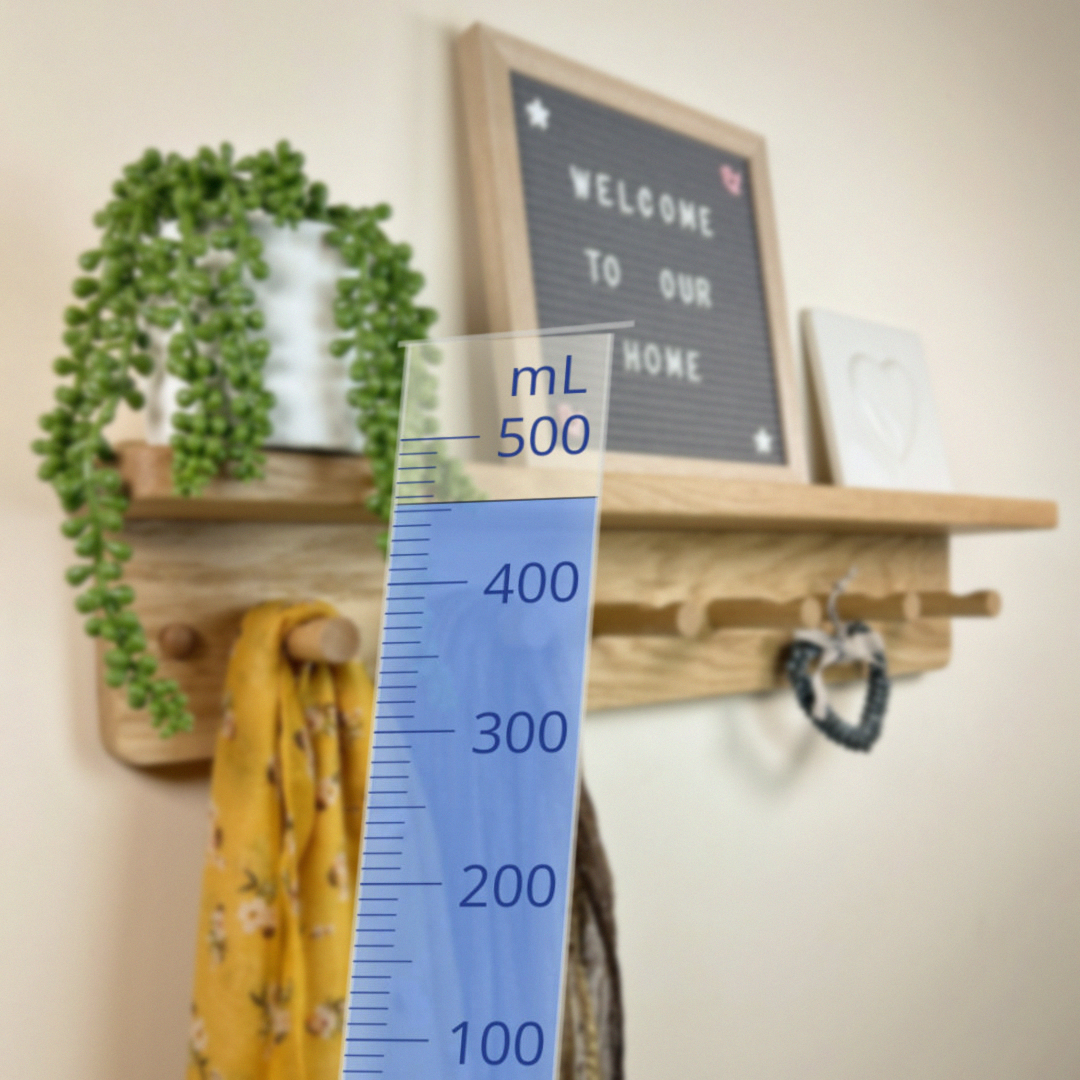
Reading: 455,mL
